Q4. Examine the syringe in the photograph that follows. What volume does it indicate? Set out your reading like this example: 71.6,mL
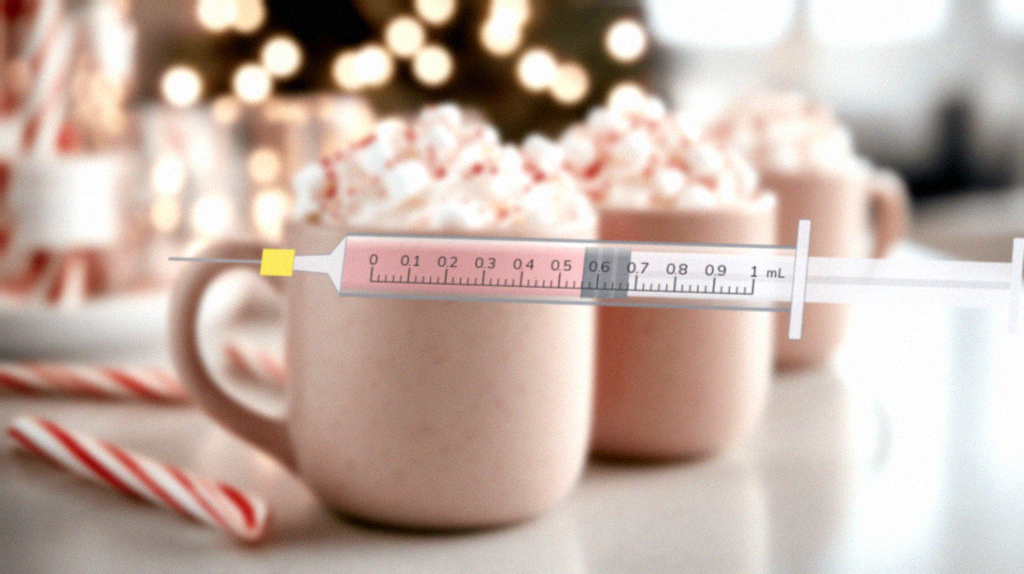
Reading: 0.56,mL
